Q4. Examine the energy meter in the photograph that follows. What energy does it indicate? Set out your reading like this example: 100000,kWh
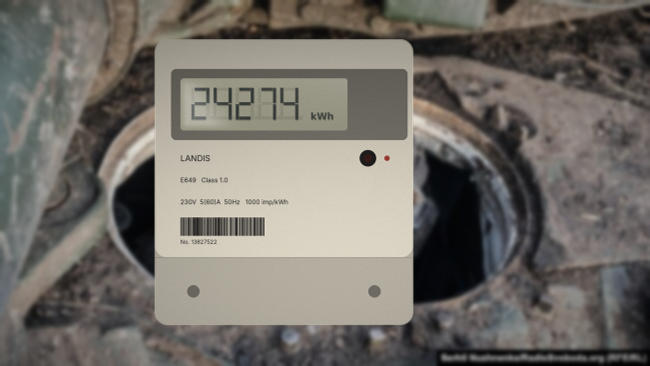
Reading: 24274,kWh
